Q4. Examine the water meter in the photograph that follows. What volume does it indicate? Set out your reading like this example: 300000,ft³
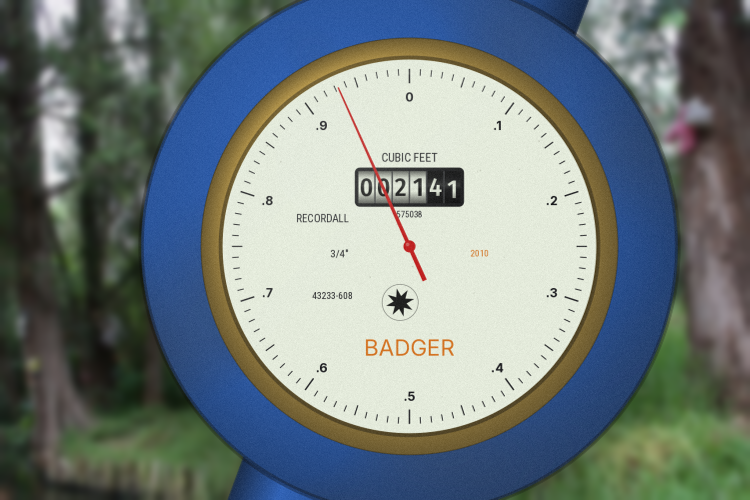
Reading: 2140.93,ft³
